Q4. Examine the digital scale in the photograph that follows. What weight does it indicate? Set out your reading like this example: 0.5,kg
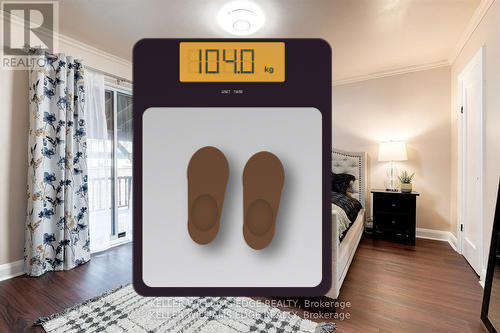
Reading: 104.0,kg
